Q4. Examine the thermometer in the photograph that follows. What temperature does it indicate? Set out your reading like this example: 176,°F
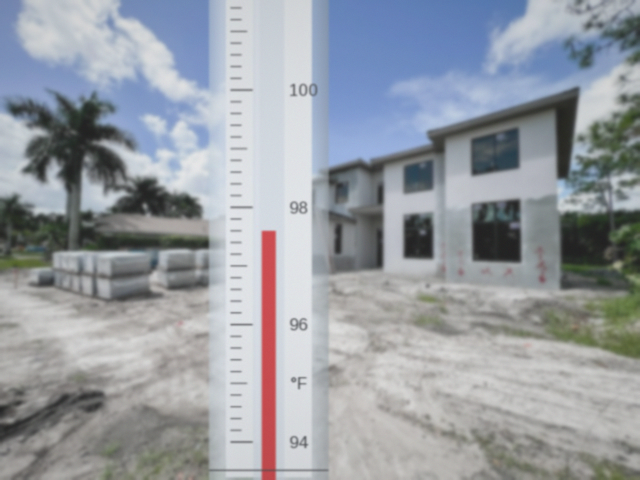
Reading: 97.6,°F
